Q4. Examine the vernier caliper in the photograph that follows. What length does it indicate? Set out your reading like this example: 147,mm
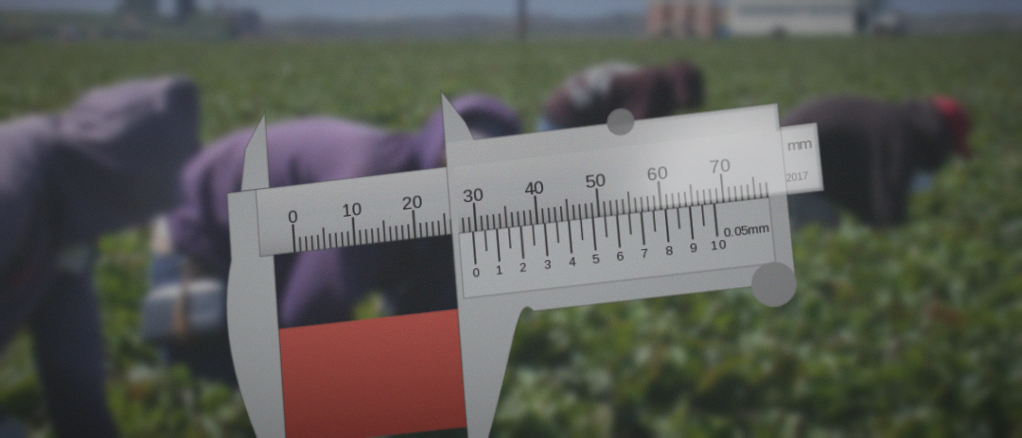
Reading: 29.5,mm
